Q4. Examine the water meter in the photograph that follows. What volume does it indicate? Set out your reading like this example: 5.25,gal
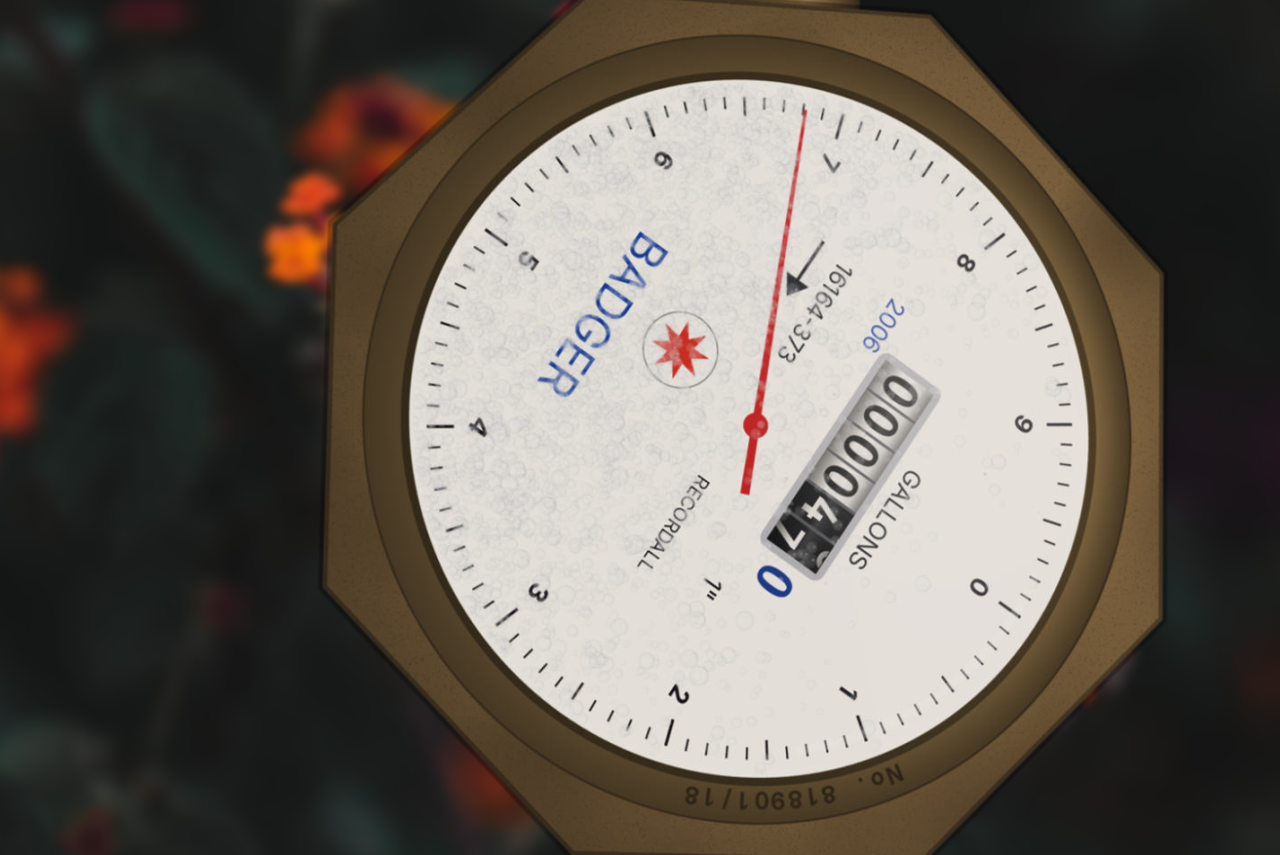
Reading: 466.8,gal
